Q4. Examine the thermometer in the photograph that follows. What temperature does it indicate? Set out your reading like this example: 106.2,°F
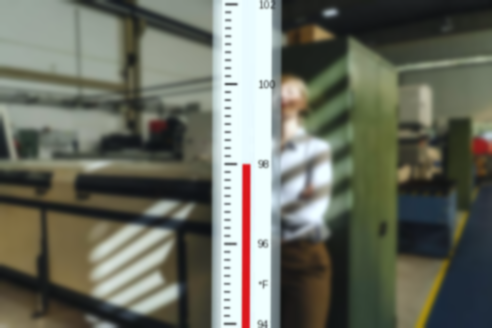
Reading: 98,°F
